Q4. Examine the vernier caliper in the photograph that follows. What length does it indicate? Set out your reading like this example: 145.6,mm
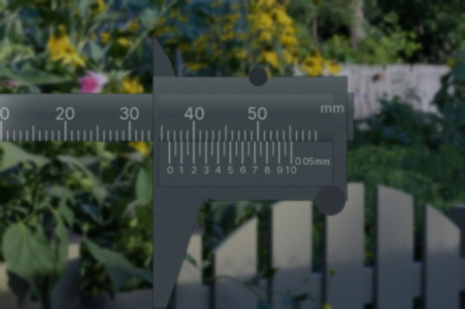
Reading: 36.2,mm
